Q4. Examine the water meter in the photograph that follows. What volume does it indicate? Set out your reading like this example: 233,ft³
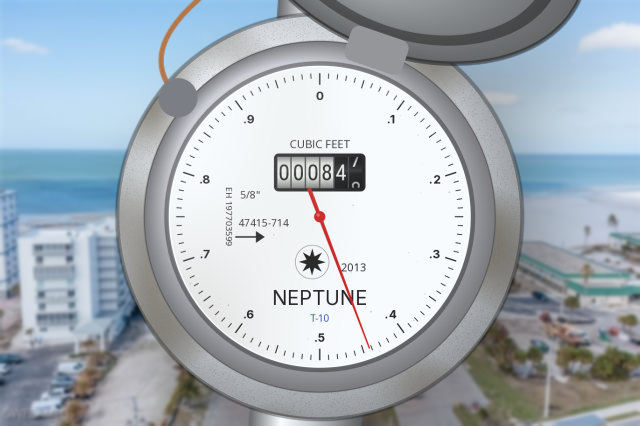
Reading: 847.44,ft³
